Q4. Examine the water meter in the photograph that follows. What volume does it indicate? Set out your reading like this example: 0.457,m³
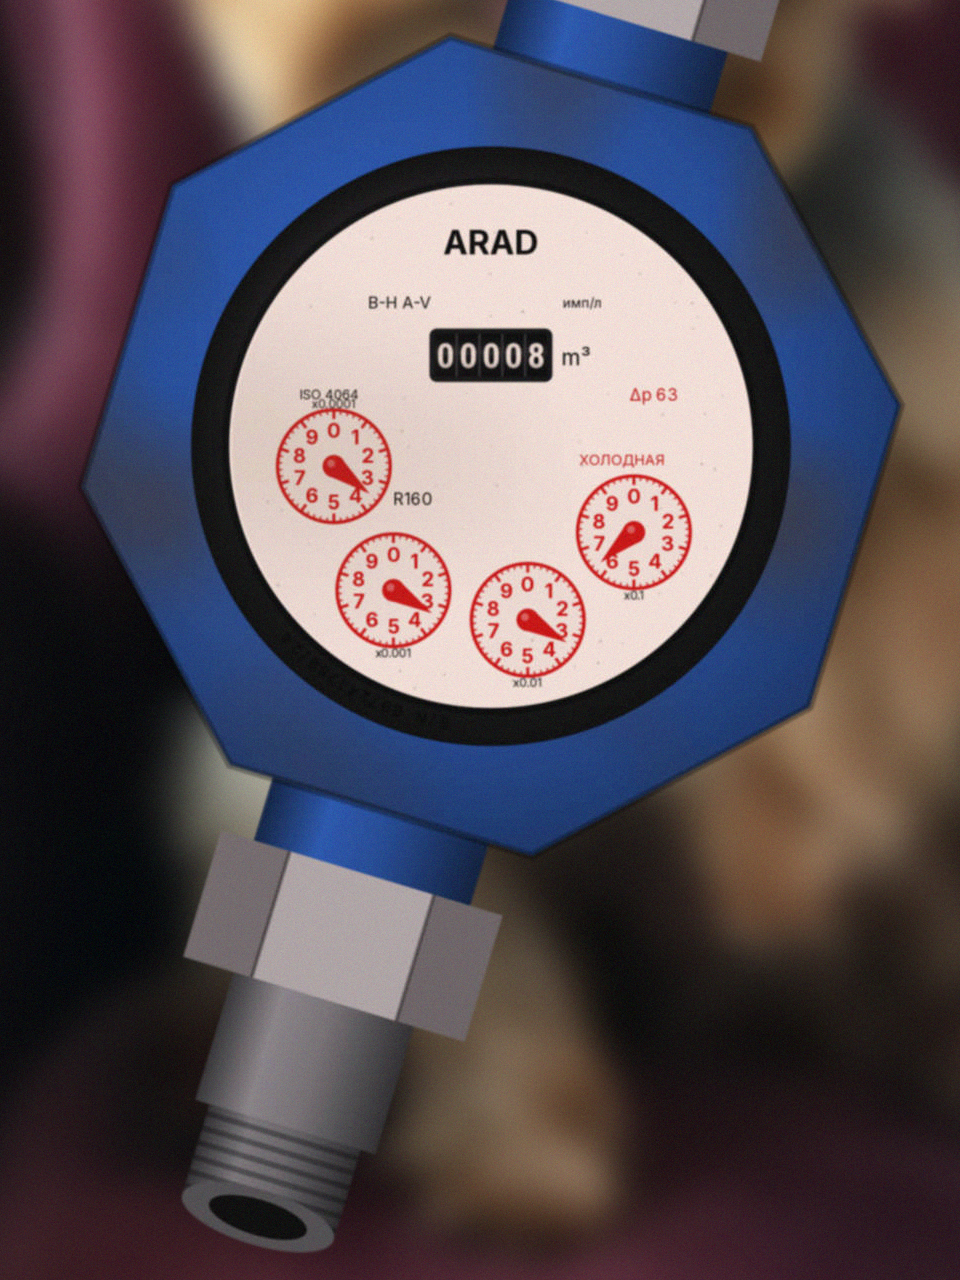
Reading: 8.6333,m³
